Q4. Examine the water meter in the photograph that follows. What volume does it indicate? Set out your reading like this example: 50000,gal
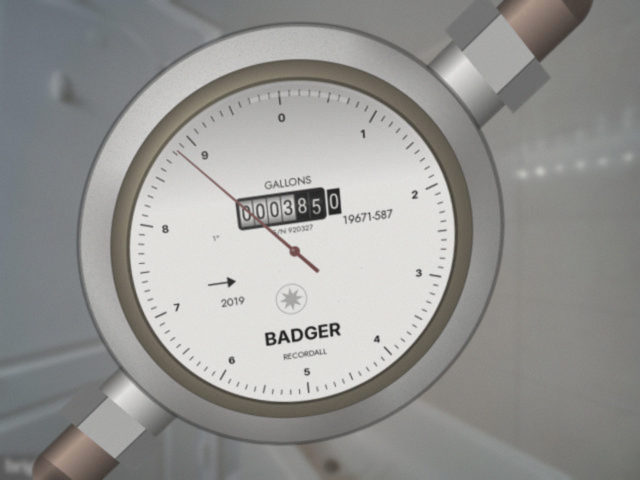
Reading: 3848.8,gal
